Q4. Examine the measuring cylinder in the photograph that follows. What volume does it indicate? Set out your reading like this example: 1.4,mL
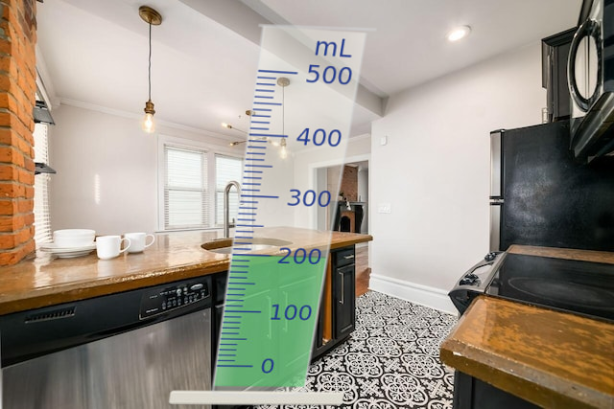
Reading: 200,mL
